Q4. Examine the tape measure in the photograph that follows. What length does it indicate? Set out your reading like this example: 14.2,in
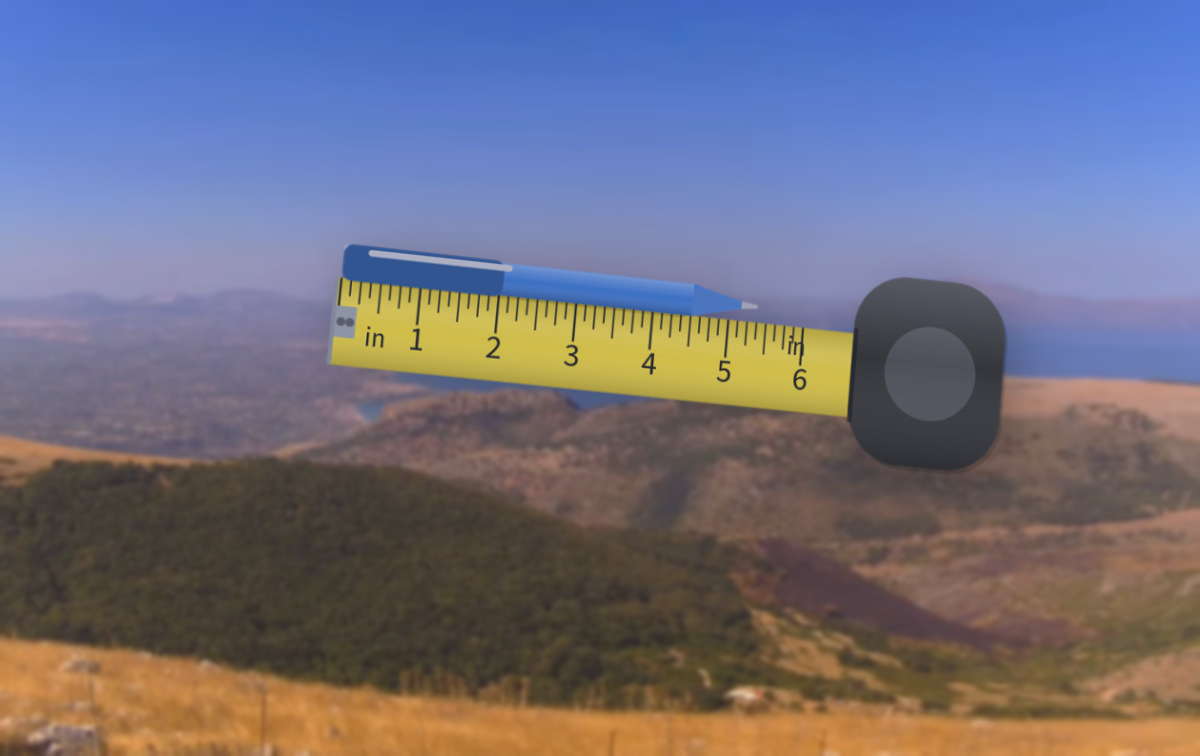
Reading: 5.375,in
